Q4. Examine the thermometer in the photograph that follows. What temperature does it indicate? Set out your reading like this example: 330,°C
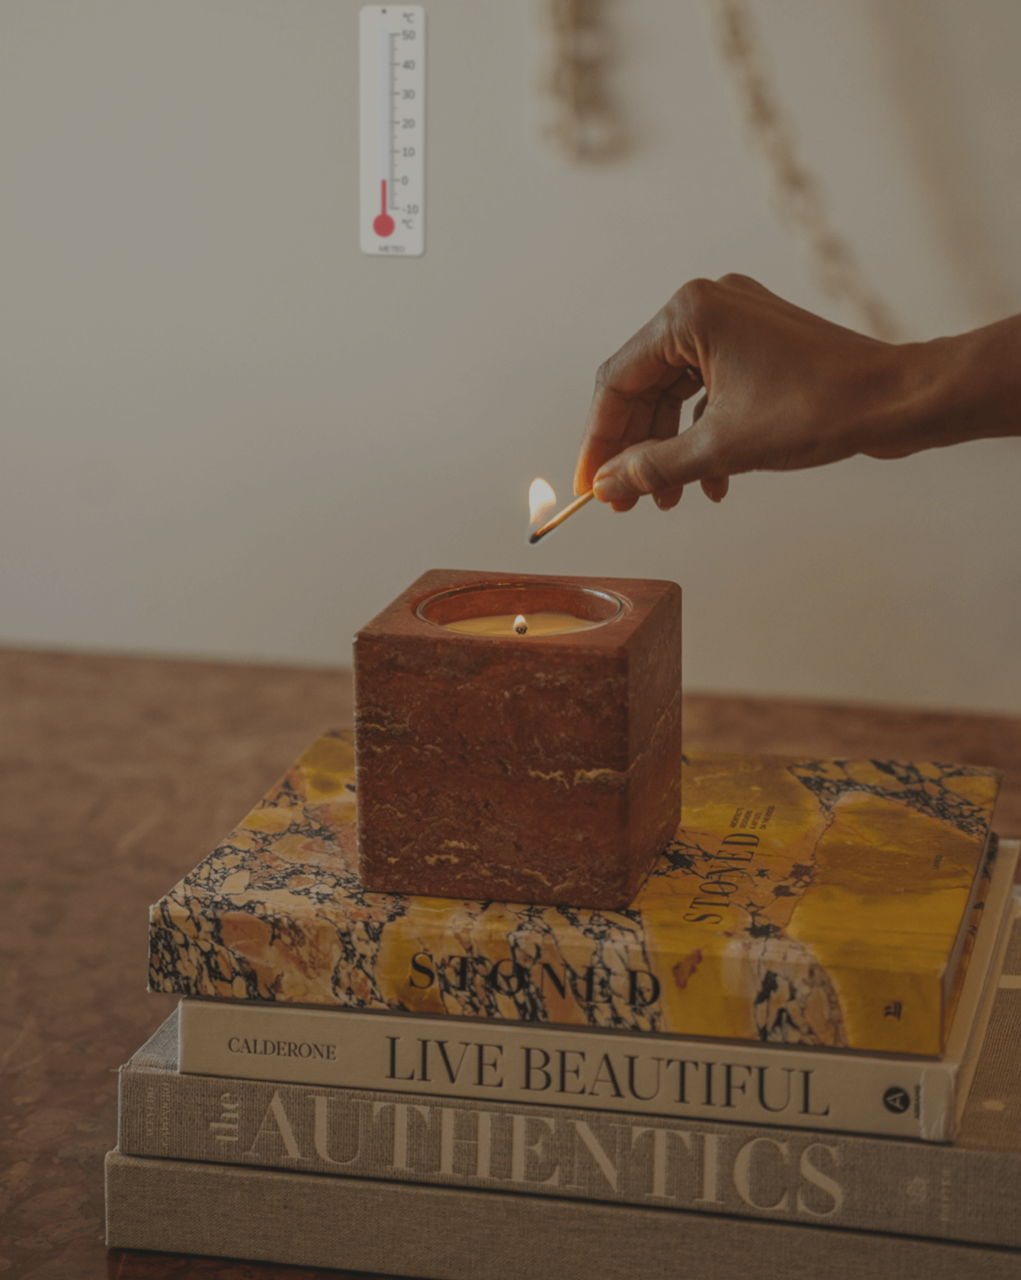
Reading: 0,°C
